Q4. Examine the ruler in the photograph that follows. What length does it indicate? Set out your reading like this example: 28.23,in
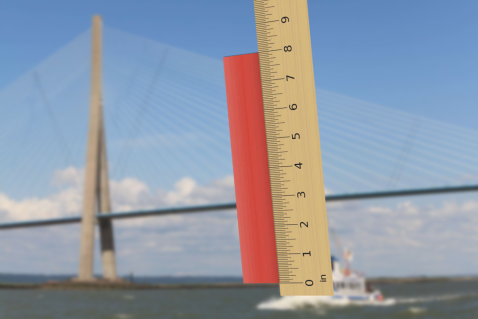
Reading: 8,in
